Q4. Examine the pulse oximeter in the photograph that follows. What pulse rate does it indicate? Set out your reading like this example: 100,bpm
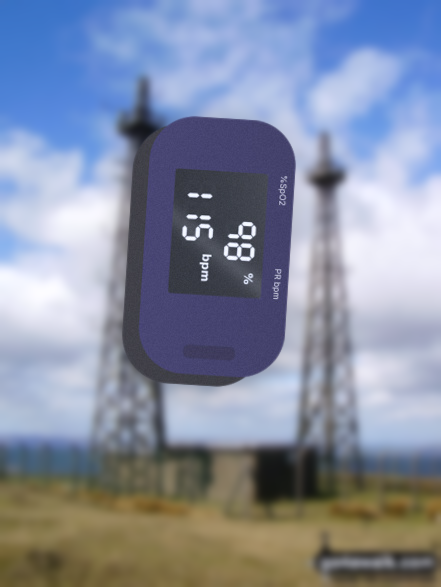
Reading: 115,bpm
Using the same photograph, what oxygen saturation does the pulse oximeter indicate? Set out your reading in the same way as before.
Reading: 98,%
